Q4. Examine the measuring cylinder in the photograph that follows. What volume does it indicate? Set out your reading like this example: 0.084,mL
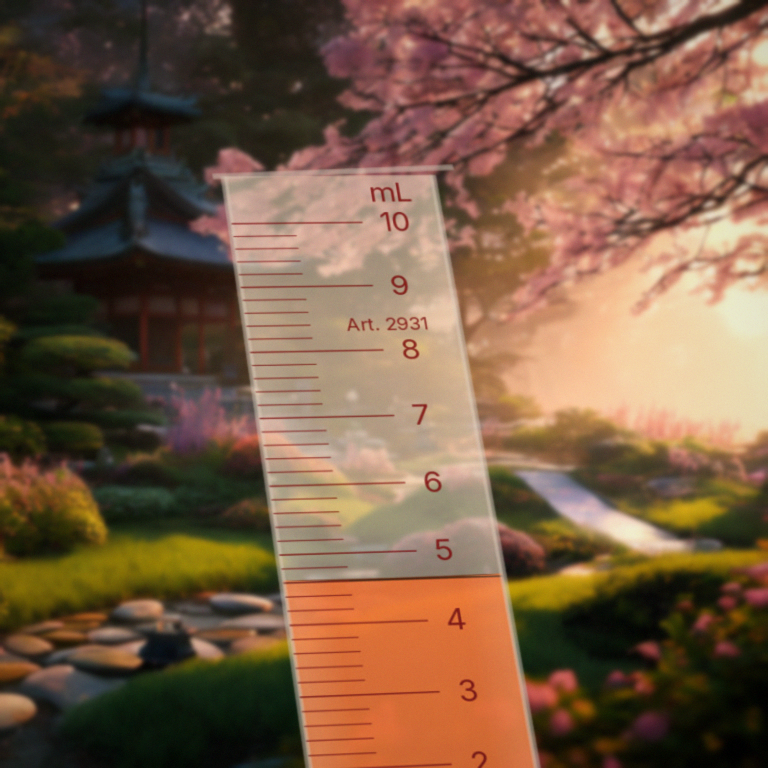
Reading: 4.6,mL
